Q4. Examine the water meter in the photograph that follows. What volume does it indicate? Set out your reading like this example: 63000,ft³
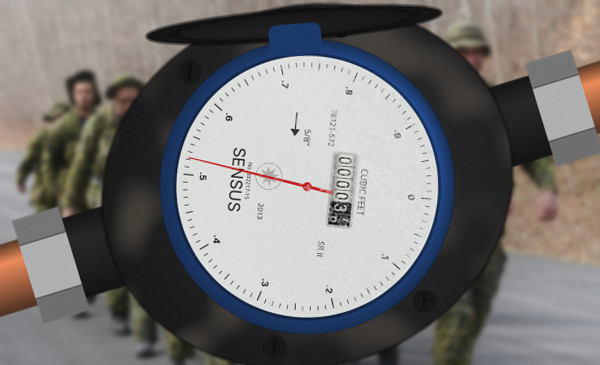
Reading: 37.52,ft³
